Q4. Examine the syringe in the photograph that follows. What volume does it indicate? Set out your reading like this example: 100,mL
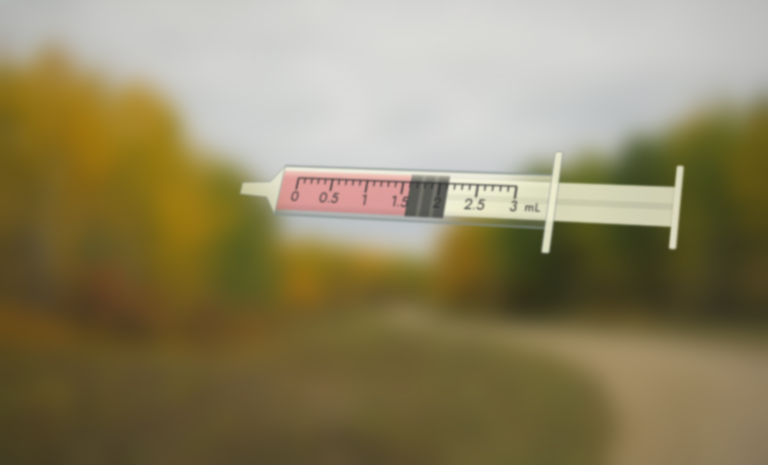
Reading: 1.6,mL
